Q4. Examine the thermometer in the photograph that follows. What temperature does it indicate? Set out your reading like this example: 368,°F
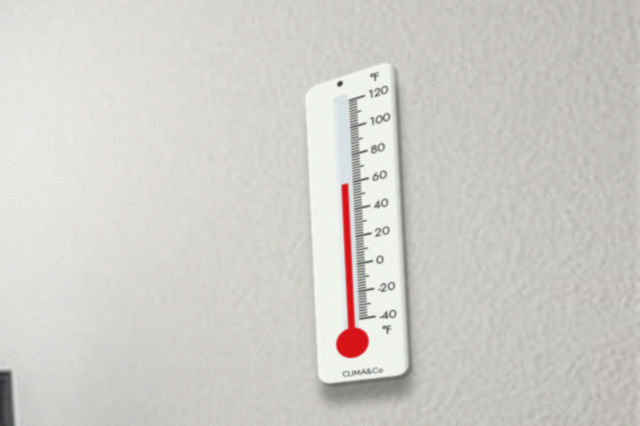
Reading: 60,°F
